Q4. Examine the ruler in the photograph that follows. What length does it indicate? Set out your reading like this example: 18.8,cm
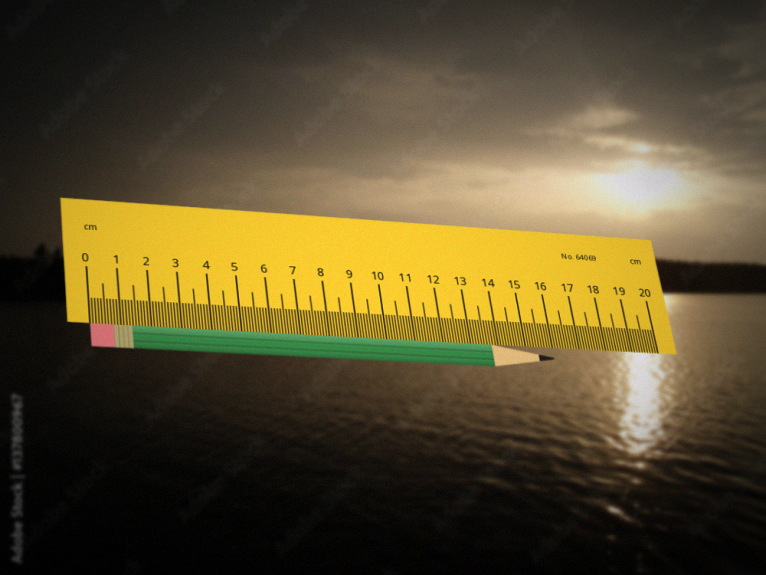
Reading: 16,cm
